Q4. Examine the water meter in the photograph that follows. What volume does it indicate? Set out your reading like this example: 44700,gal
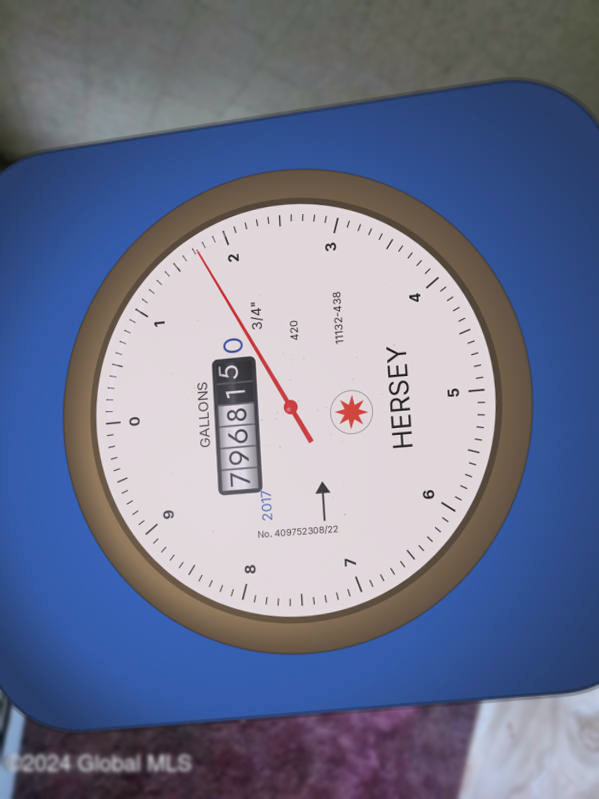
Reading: 7968151.7,gal
